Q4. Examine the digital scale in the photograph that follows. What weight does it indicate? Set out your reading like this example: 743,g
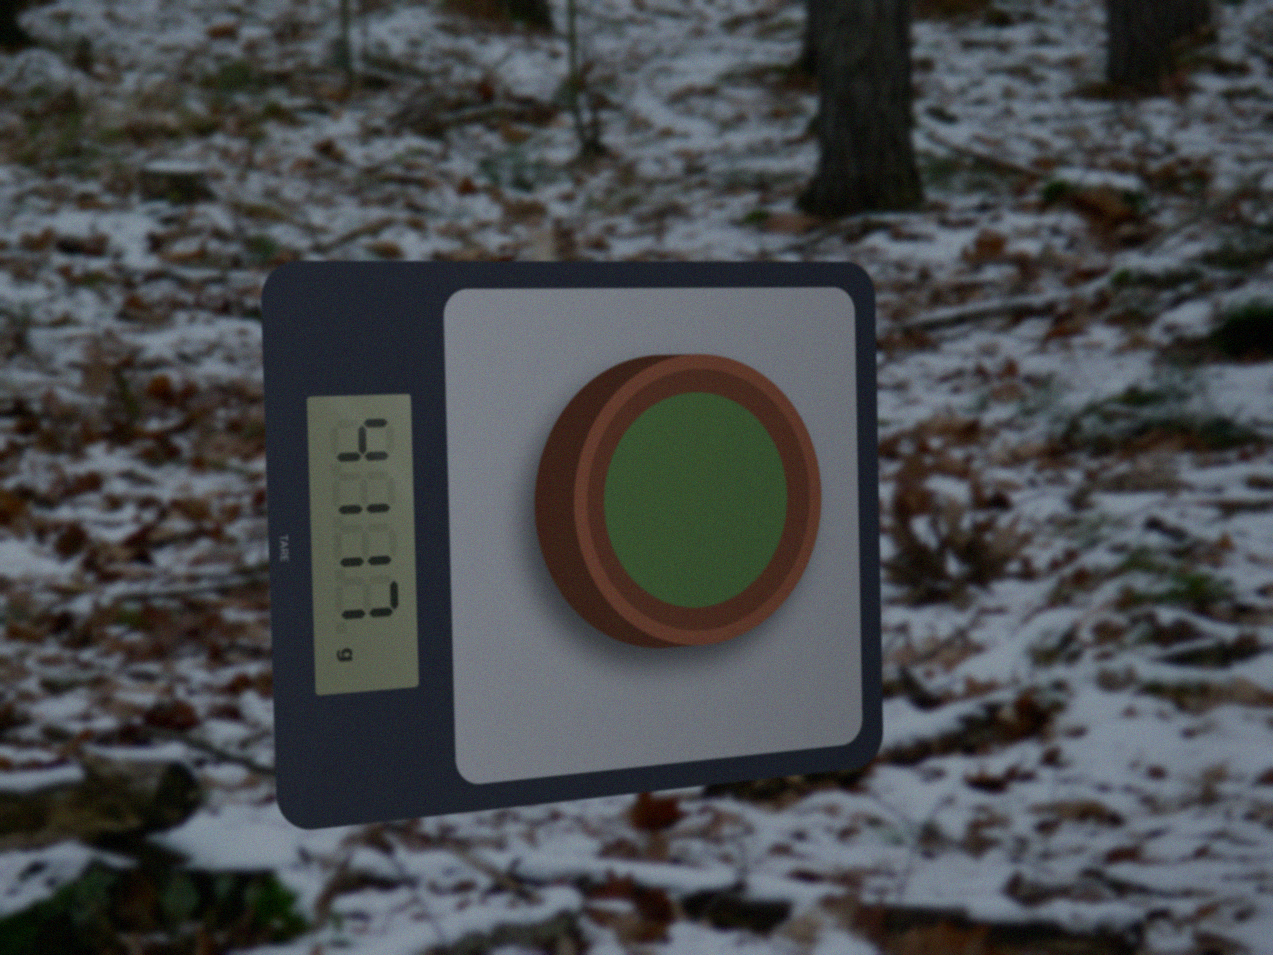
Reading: 4117,g
